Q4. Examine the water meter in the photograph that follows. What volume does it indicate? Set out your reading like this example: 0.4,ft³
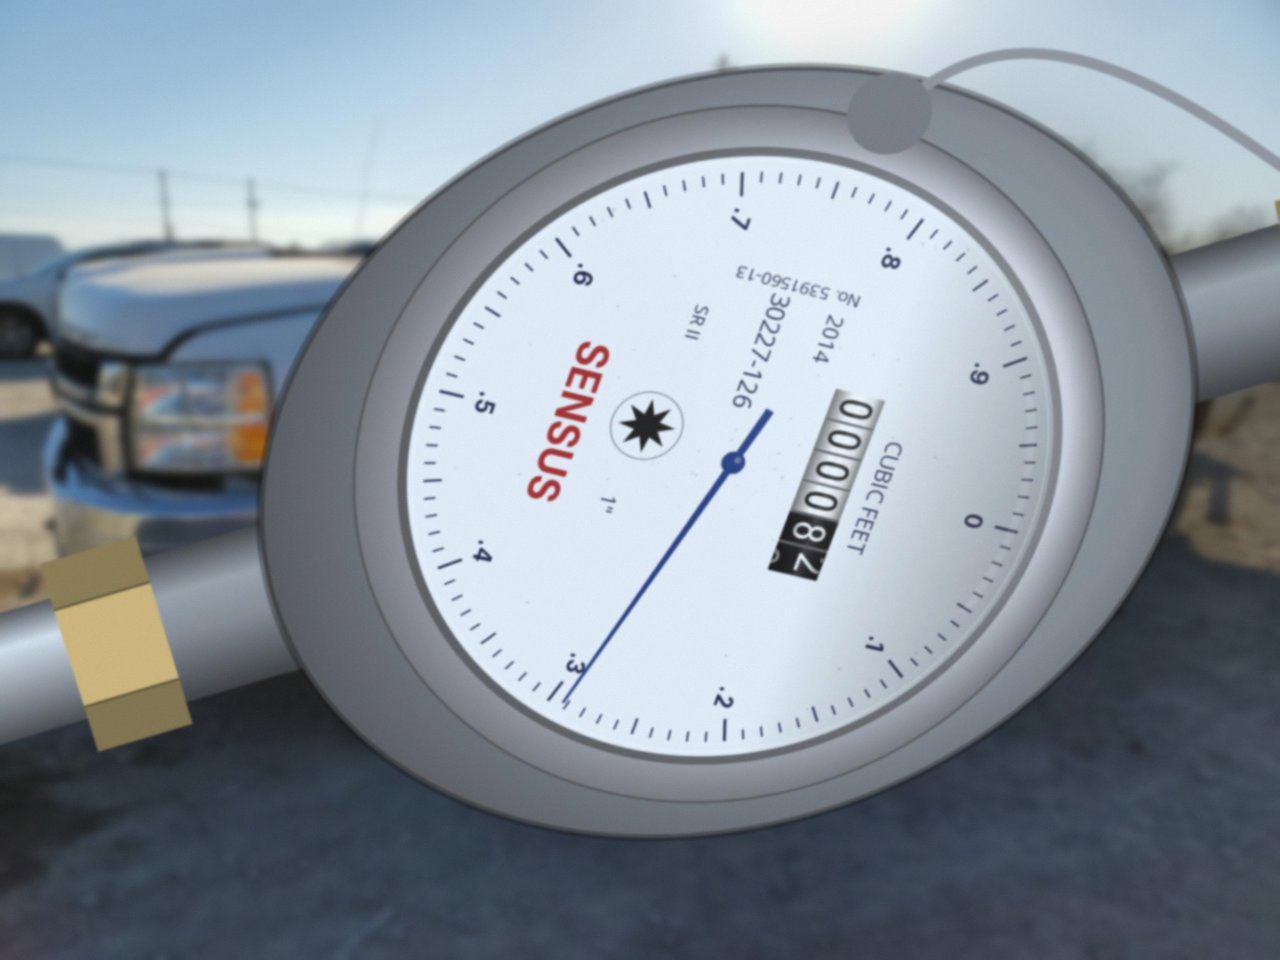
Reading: 82.29,ft³
